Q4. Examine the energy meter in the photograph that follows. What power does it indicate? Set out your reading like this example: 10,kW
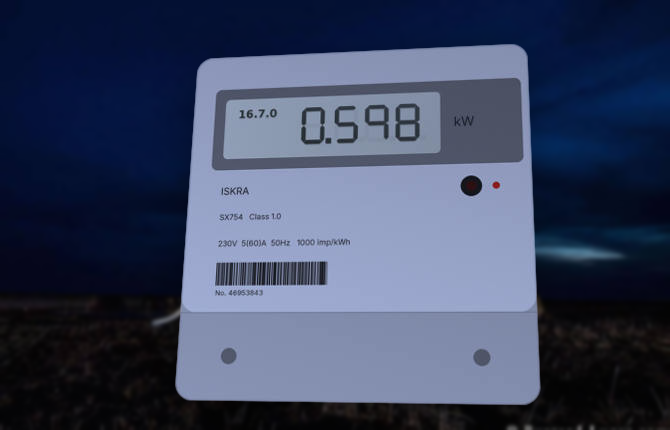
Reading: 0.598,kW
